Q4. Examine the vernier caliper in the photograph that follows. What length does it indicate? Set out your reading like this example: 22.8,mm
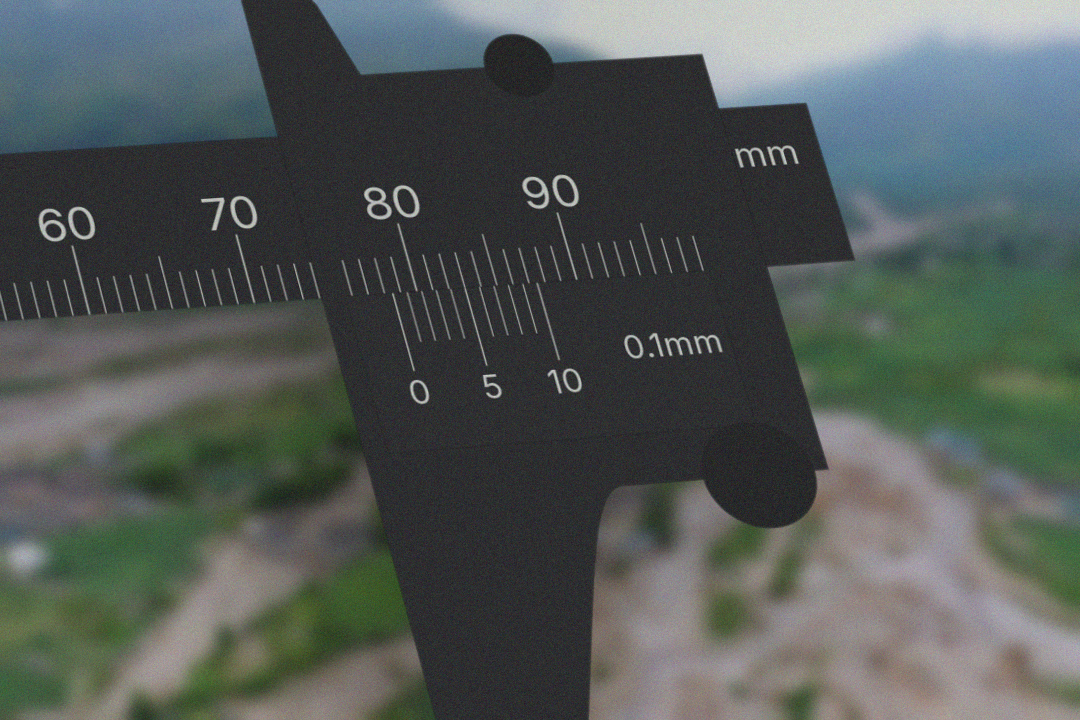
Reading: 78.5,mm
